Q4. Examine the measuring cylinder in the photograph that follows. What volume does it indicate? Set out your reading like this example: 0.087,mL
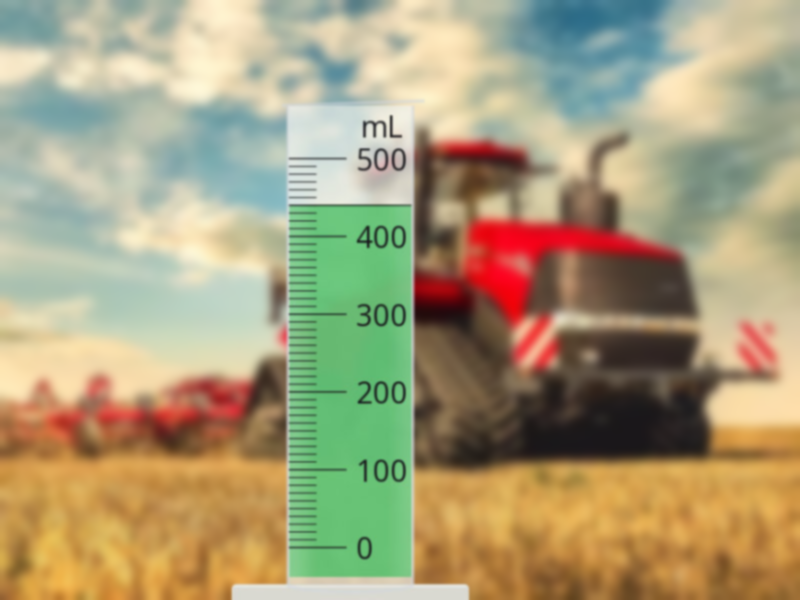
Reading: 440,mL
